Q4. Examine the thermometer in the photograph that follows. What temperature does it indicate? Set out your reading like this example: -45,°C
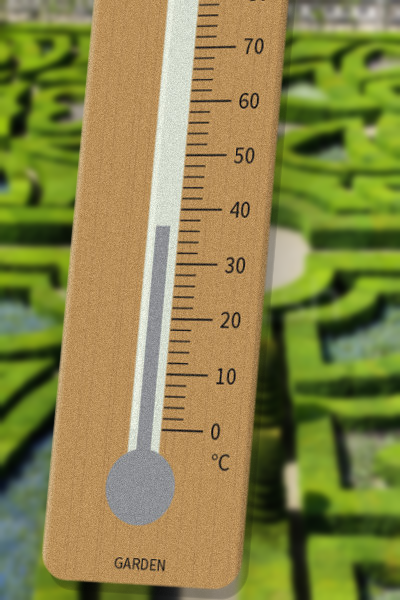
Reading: 37,°C
